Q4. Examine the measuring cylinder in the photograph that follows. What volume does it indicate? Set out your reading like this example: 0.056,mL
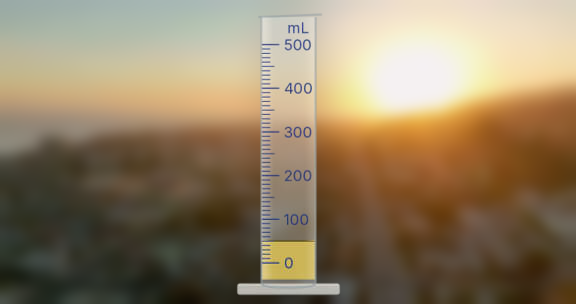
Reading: 50,mL
